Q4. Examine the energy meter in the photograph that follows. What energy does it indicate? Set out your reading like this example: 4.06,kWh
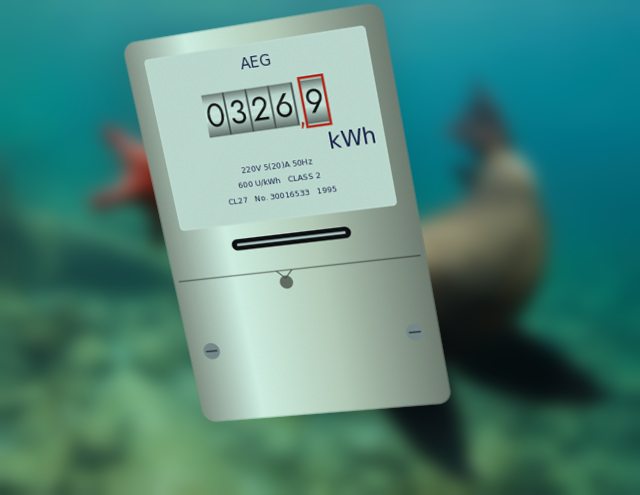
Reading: 326.9,kWh
